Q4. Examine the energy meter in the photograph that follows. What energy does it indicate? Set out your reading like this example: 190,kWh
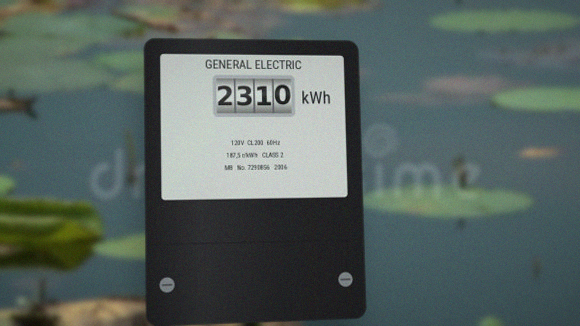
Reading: 2310,kWh
